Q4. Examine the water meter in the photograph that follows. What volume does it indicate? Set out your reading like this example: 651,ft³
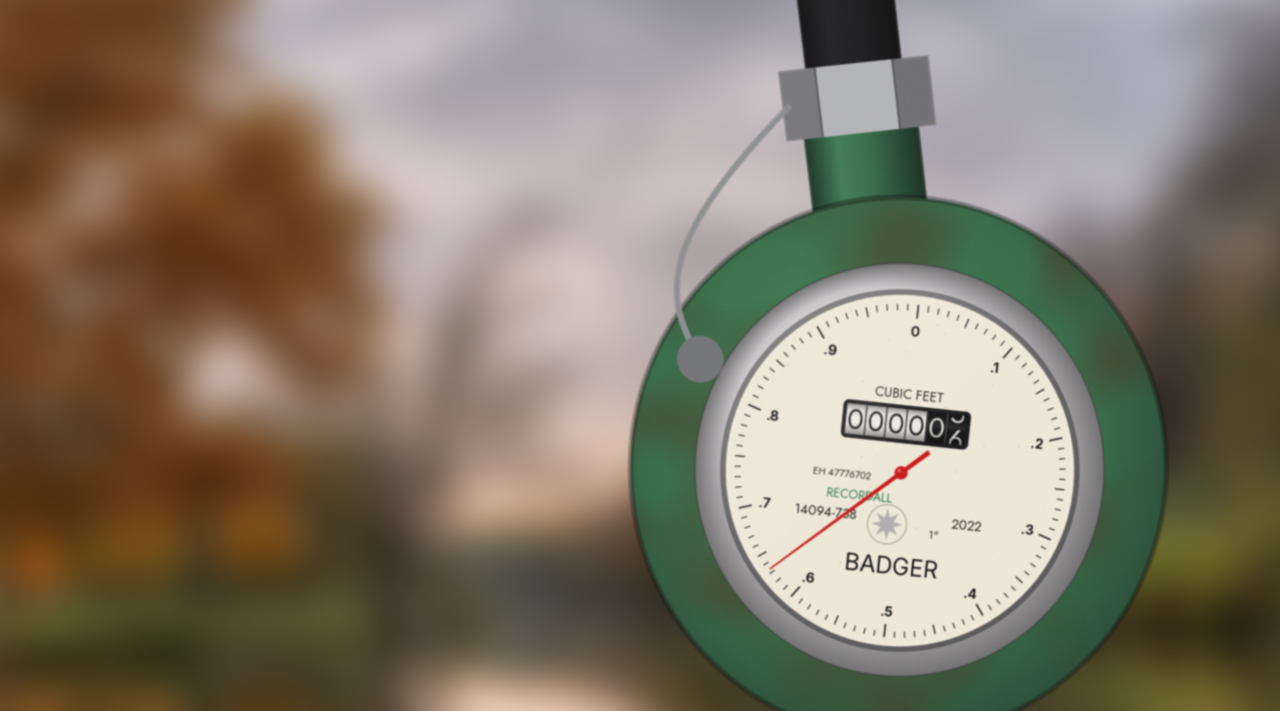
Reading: 5.63,ft³
